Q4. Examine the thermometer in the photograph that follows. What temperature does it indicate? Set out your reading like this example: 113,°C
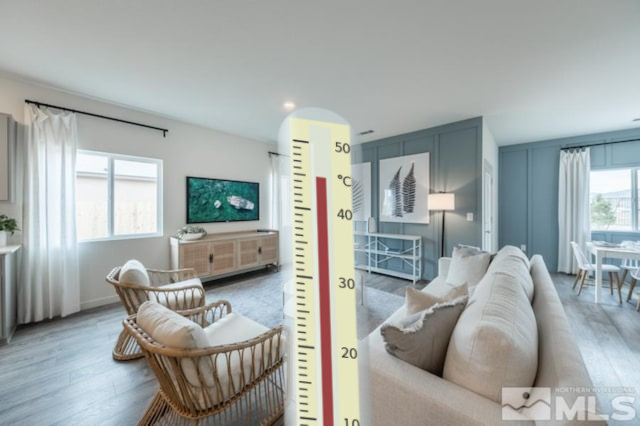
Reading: 45,°C
